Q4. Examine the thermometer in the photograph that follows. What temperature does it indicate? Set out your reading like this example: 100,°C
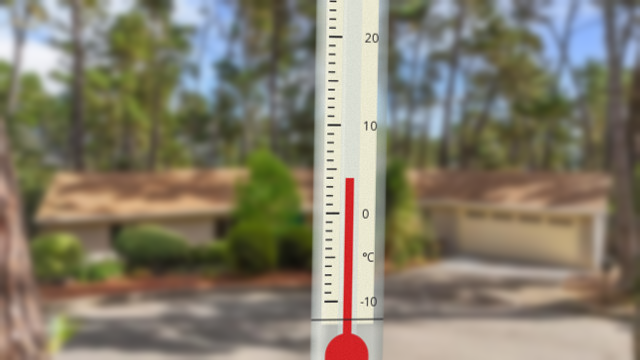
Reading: 4,°C
